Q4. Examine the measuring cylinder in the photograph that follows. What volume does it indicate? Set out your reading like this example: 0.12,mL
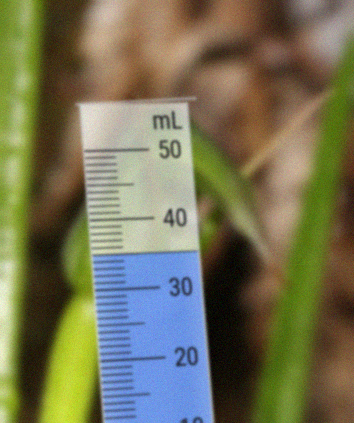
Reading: 35,mL
